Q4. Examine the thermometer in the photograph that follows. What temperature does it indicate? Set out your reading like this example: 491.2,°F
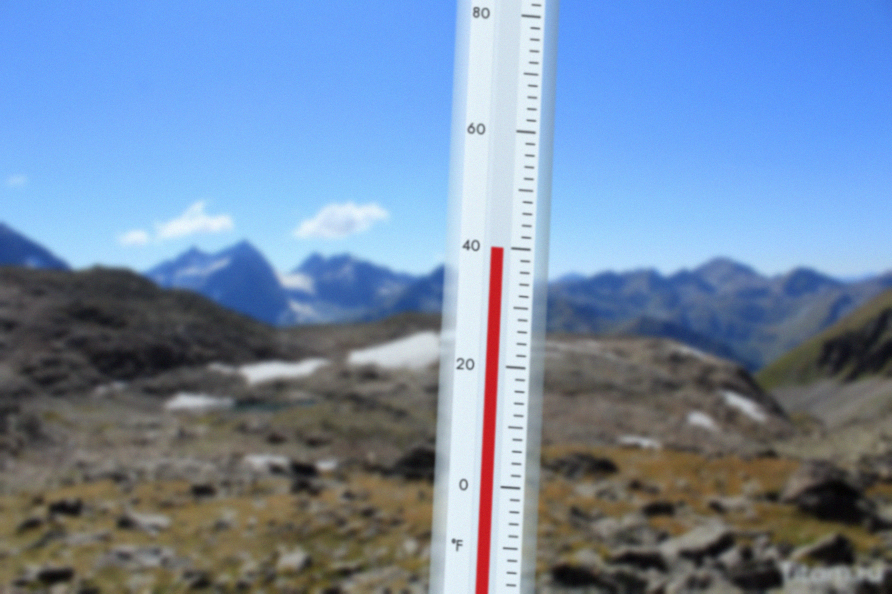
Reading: 40,°F
